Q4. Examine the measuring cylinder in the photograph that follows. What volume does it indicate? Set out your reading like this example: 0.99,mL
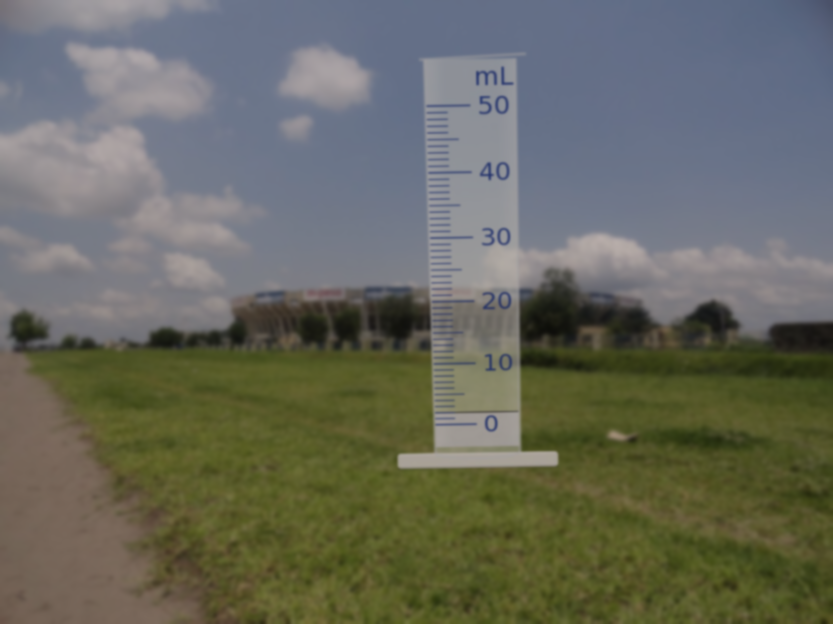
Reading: 2,mL
